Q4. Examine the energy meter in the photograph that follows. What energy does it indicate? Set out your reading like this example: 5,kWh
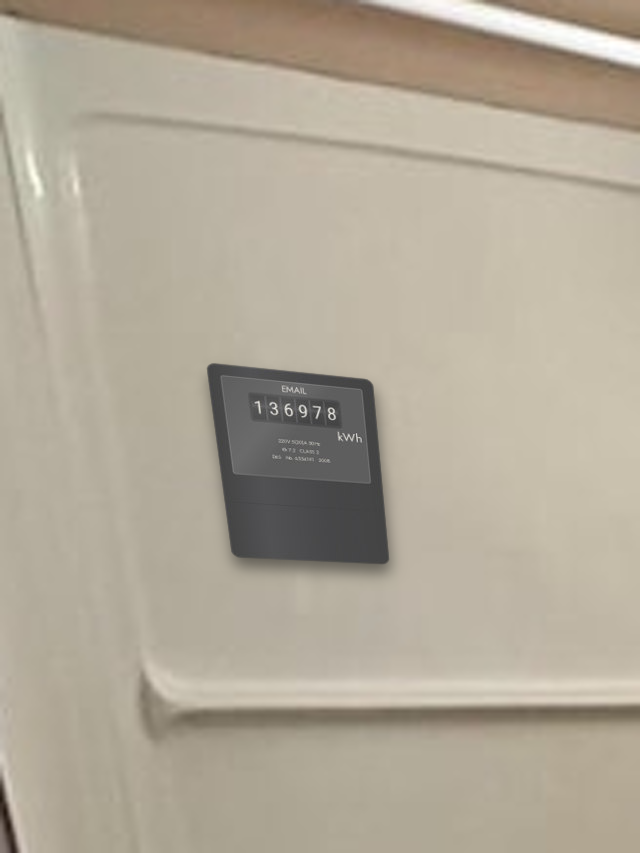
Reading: 136978,kWh
